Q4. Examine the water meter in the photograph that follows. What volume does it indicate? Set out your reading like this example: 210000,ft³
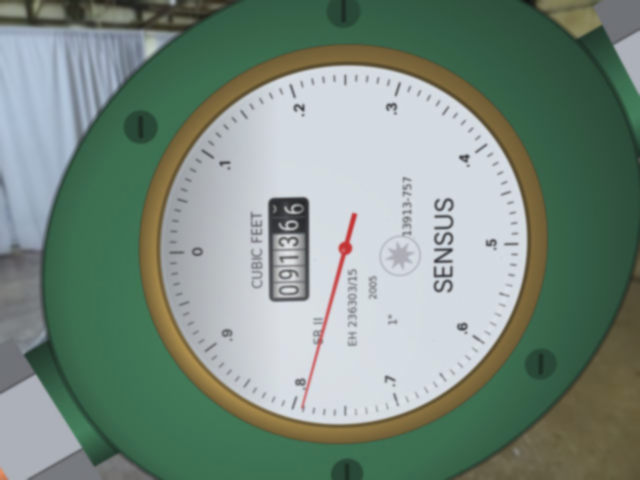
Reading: 91365.79,ft³
